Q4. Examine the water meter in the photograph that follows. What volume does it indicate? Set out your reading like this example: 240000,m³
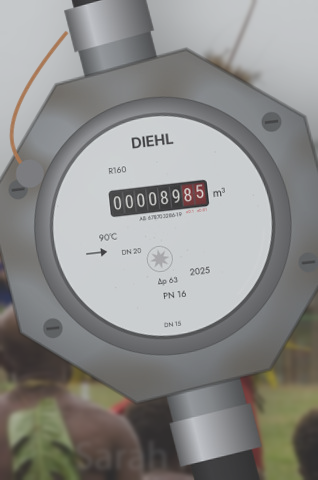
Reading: 89.85,m³
